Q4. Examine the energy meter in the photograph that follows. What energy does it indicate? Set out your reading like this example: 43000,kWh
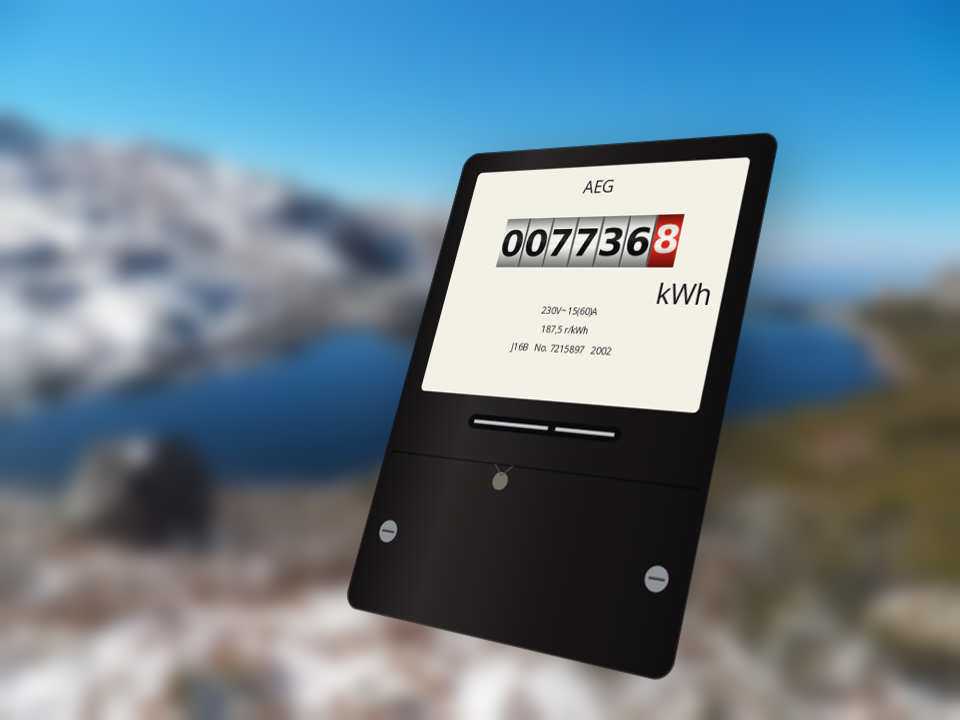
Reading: 7736.8,kWh
